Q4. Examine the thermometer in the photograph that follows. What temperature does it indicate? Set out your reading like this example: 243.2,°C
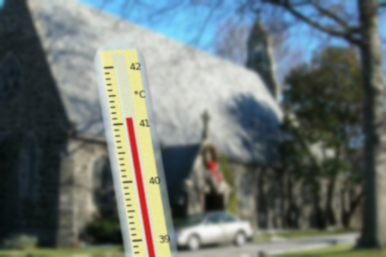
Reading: 41.1,°C
